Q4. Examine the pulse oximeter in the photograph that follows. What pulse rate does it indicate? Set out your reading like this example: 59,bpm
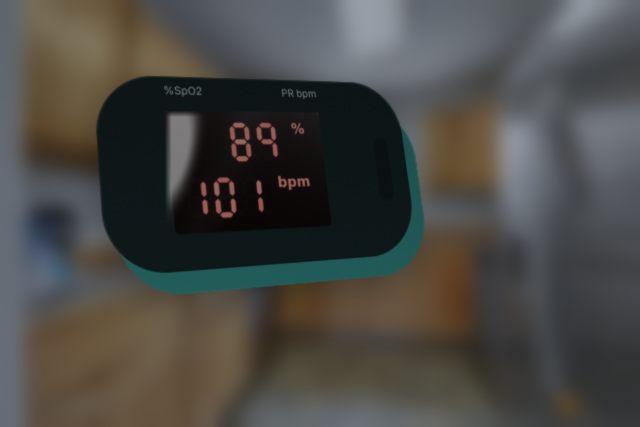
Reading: 101,bpm
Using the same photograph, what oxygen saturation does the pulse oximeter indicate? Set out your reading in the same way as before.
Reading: 89,%
